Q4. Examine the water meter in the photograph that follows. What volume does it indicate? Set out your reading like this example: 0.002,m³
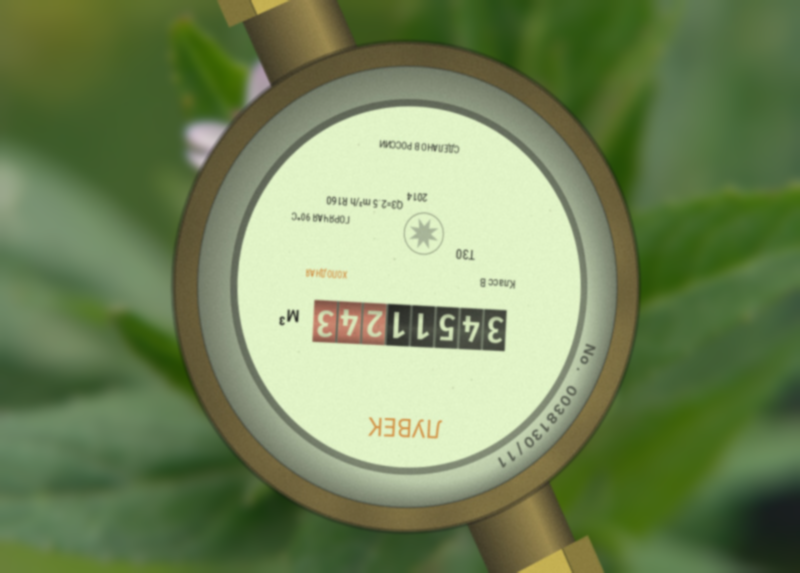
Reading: 34511.243,m³
